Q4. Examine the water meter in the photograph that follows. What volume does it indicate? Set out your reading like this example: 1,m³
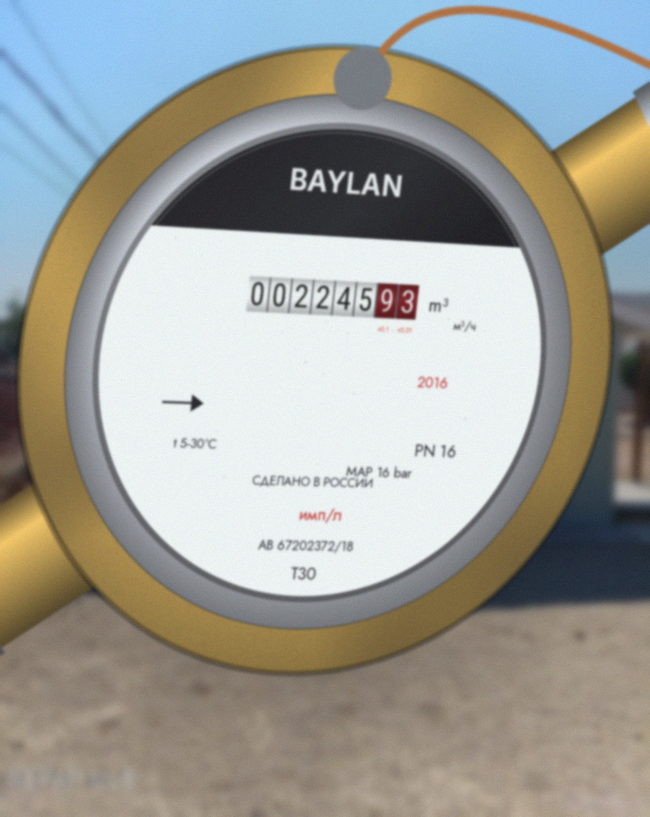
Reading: 2245.93,m³
